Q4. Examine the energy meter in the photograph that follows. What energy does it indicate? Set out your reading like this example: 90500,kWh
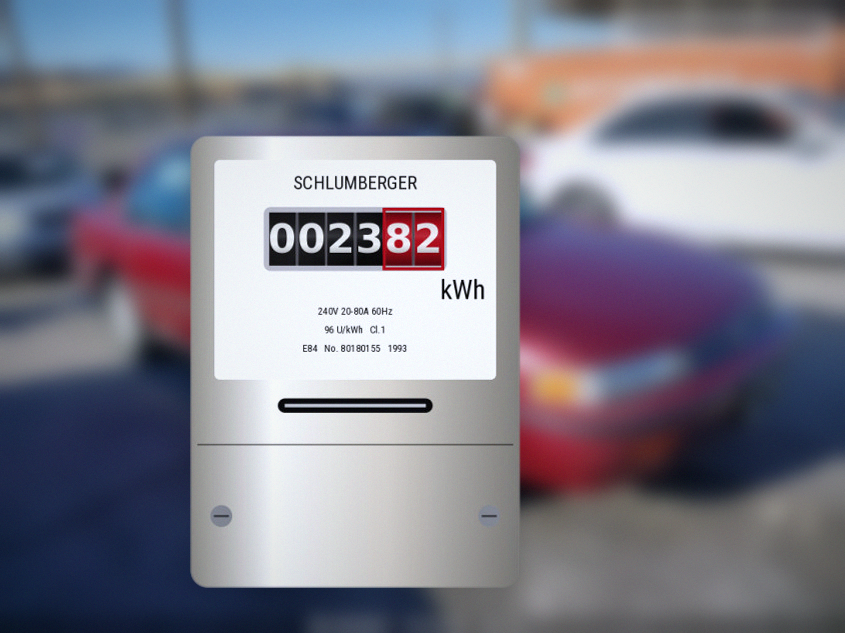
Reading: 23.82,kWh
